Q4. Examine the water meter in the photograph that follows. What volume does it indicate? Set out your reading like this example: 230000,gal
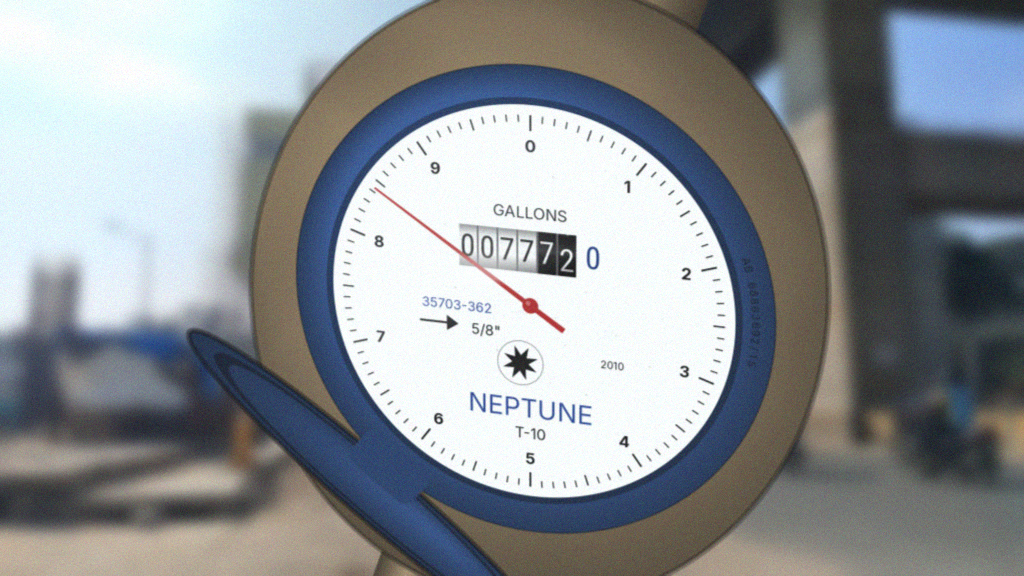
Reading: 77718.4,gal
